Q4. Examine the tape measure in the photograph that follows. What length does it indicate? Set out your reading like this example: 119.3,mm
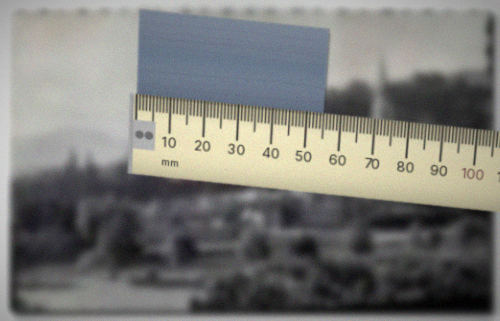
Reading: 55,mm
